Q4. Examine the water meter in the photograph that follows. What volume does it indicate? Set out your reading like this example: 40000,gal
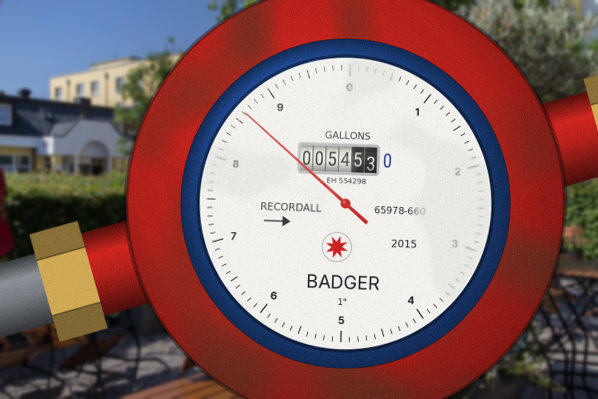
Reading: 54528.6,gal
